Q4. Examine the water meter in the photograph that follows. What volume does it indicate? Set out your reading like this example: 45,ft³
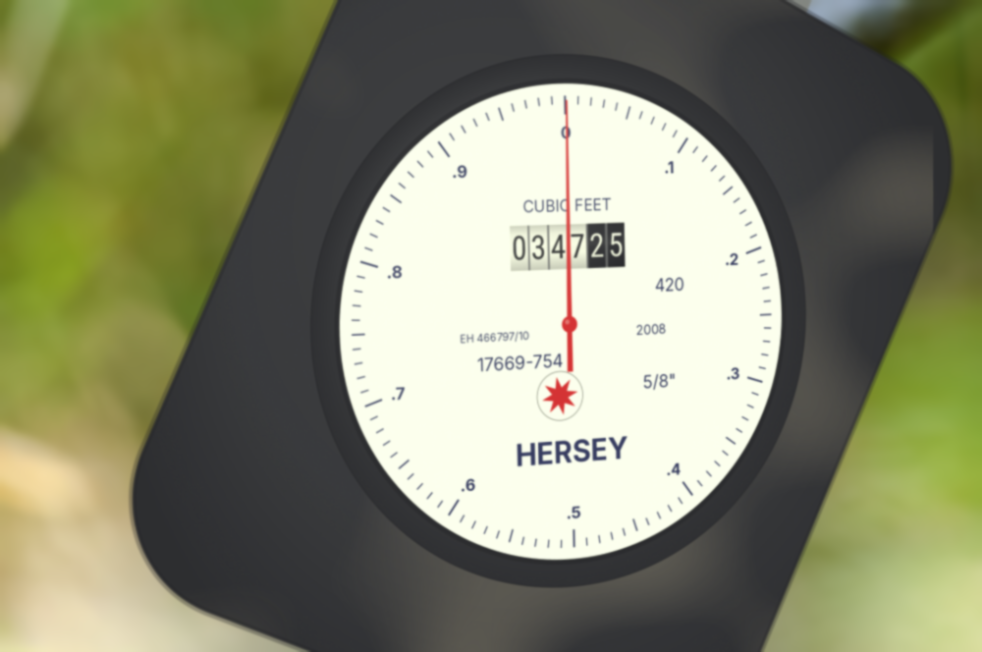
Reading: 34725.00,ft³
